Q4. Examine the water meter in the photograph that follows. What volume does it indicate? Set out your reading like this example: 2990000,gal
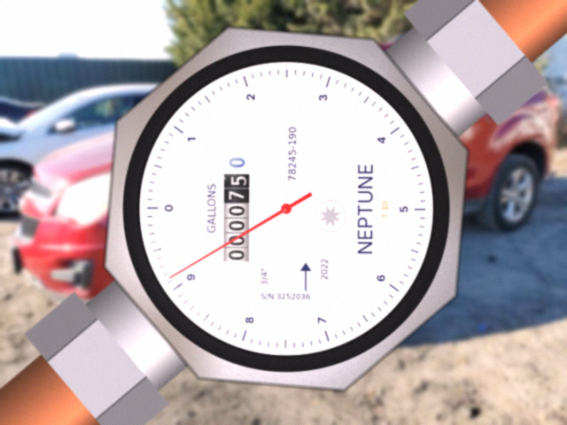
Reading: 749.1,gal
